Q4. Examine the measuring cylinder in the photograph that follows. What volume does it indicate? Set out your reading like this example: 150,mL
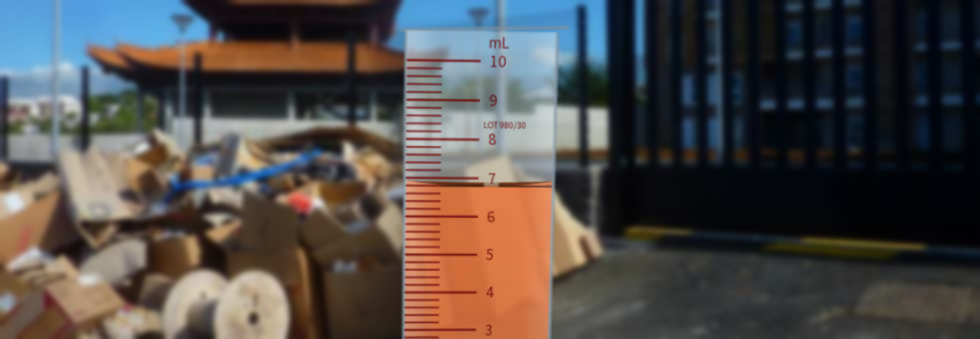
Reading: 6.8,mL
